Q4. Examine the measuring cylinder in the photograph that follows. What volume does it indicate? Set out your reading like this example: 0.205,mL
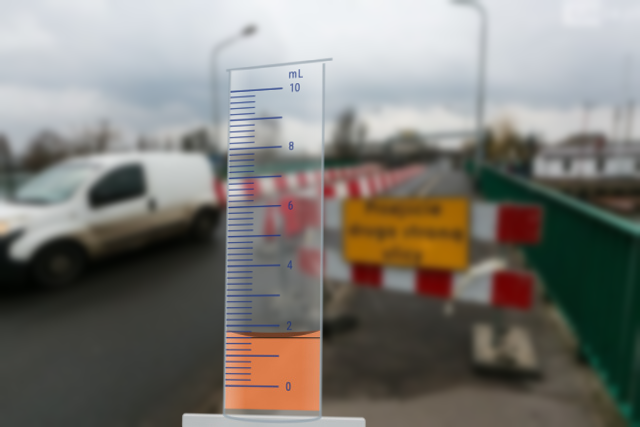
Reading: 1.6,mL
